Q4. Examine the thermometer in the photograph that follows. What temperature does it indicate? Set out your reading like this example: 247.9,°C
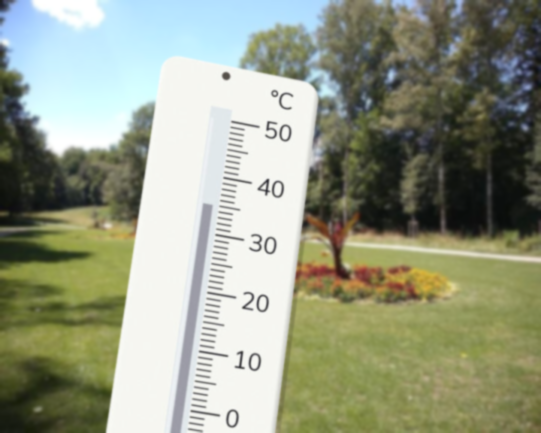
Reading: 35,°C
